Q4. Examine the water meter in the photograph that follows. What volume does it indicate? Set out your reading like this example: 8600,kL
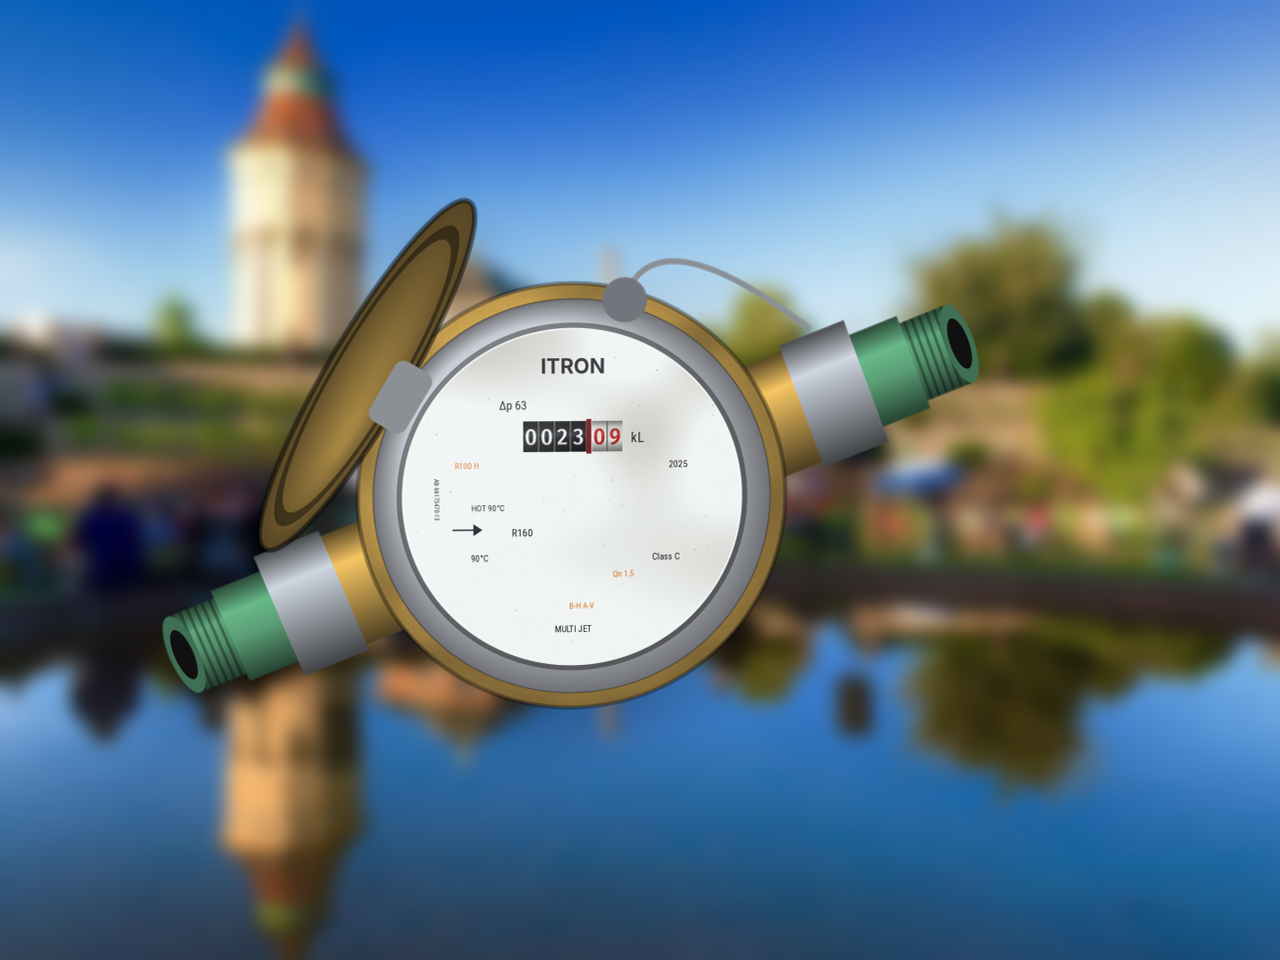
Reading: 23.09,kL
